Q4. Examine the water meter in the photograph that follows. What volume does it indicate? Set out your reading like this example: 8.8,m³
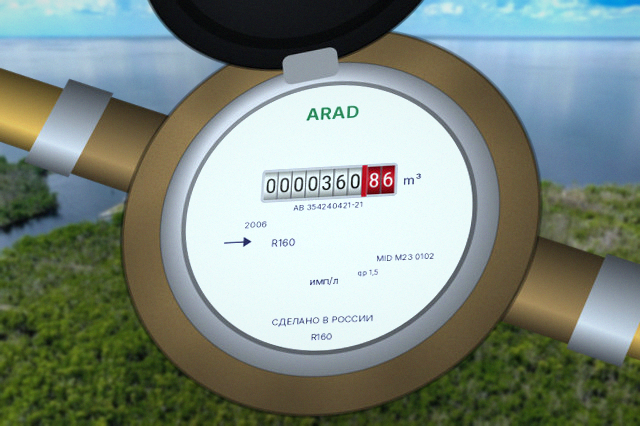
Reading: 360.86,m³
